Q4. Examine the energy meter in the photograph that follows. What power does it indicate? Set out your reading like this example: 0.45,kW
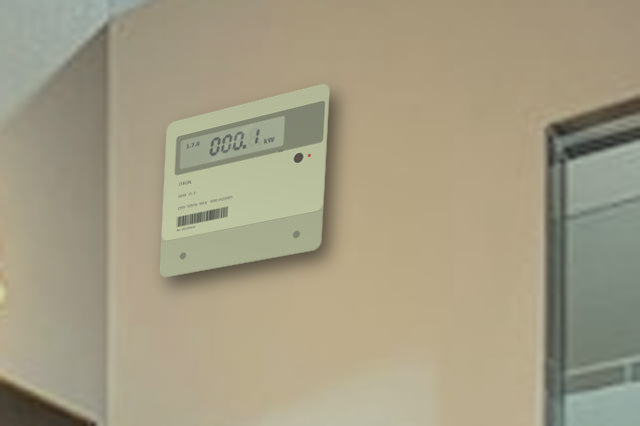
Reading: 0.1,kW
